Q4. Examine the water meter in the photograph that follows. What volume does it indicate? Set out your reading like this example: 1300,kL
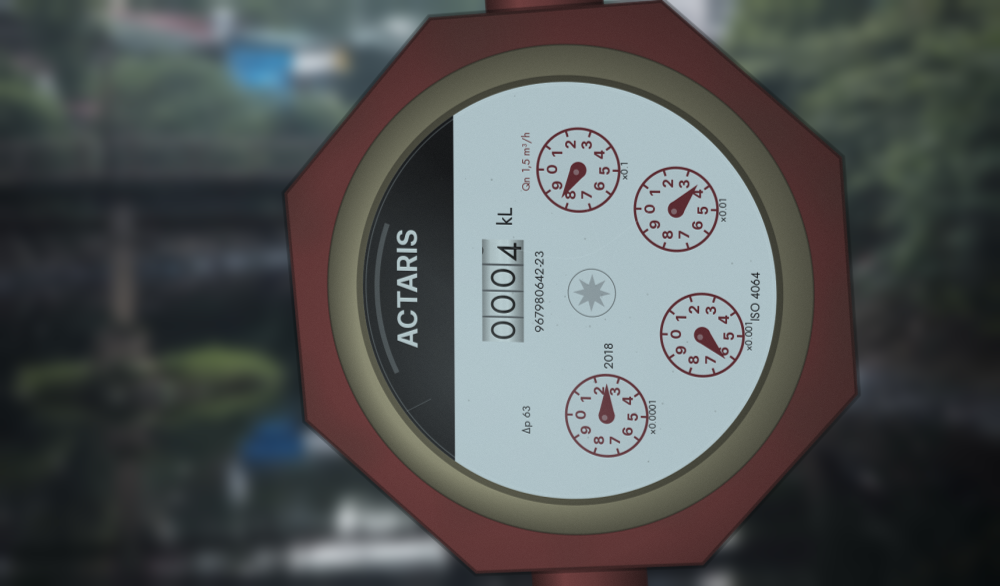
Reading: 3.8362,kL
